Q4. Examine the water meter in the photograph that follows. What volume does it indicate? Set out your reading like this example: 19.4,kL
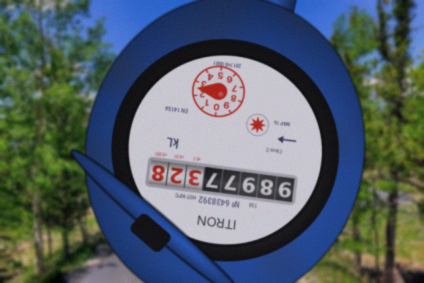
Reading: 98977.3282,kL
